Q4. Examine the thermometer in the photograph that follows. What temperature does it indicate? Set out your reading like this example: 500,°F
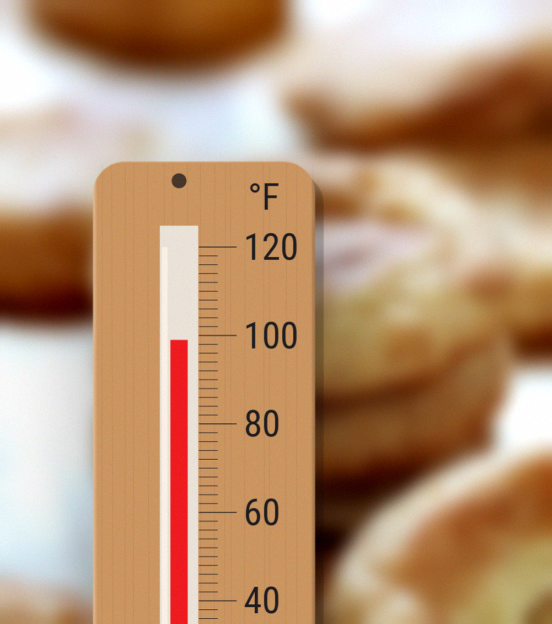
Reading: 99,°F
